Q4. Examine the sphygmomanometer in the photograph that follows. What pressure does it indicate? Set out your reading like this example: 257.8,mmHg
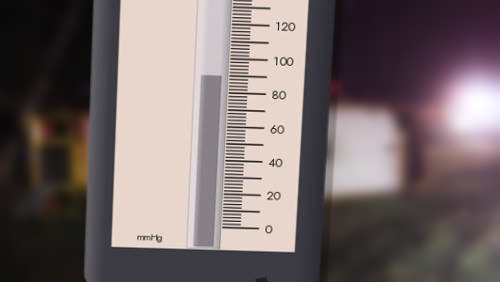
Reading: 90,mmHg
